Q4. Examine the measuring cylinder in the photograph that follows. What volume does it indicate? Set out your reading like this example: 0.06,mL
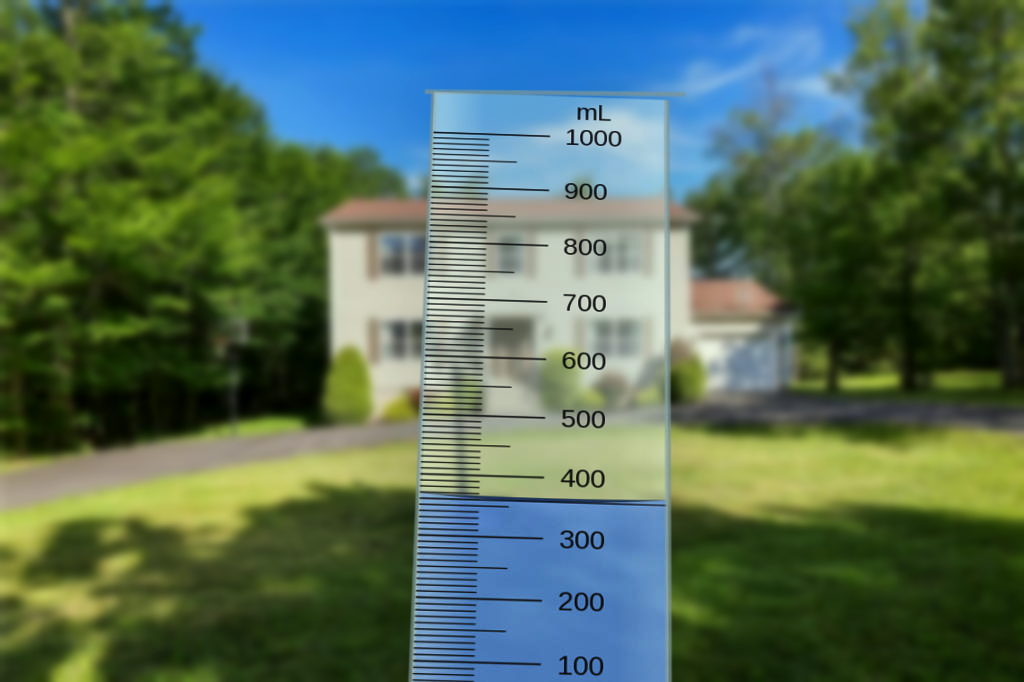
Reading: 360,mL
